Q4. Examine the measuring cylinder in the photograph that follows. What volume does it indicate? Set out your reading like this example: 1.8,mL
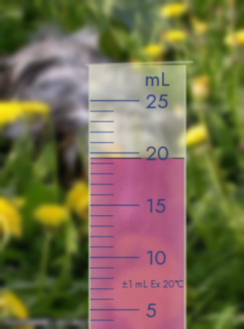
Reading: 19.5,mL
